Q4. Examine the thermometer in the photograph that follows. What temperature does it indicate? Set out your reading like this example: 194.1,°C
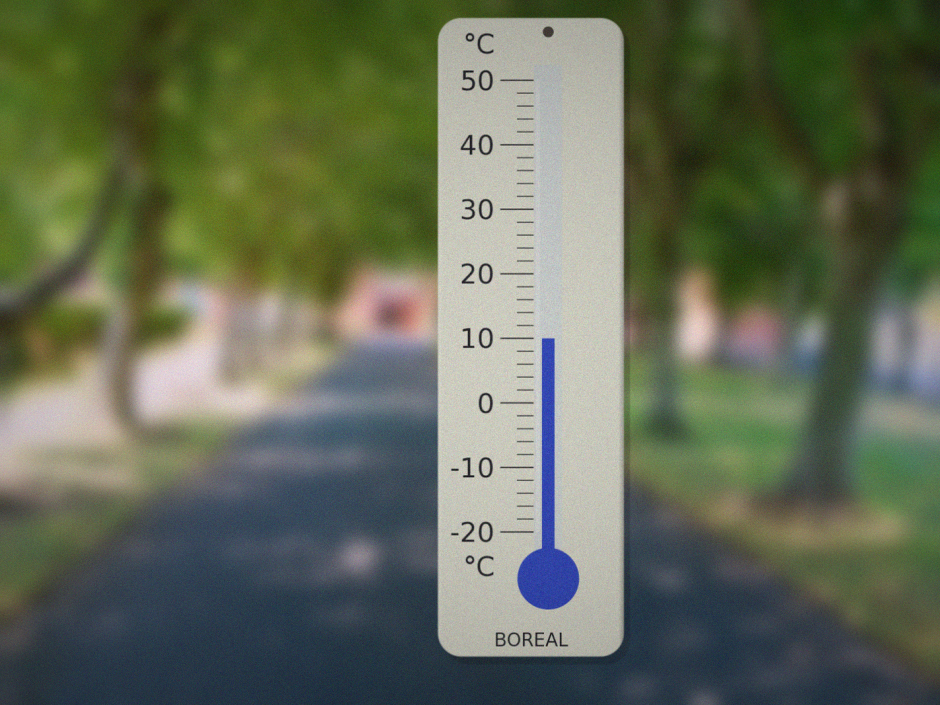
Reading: 10,°C
